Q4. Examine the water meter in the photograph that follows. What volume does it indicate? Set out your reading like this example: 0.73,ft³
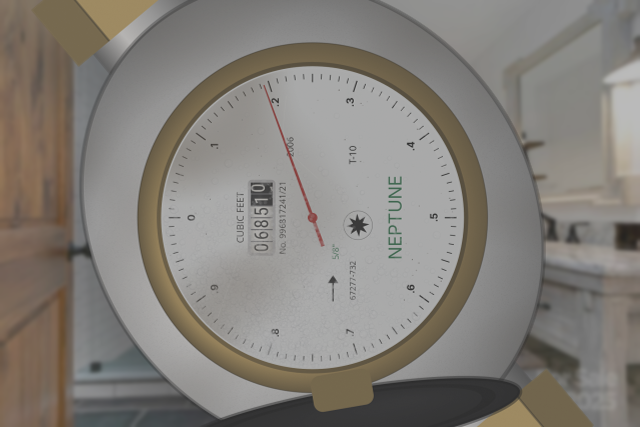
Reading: 68510.19,ft³
